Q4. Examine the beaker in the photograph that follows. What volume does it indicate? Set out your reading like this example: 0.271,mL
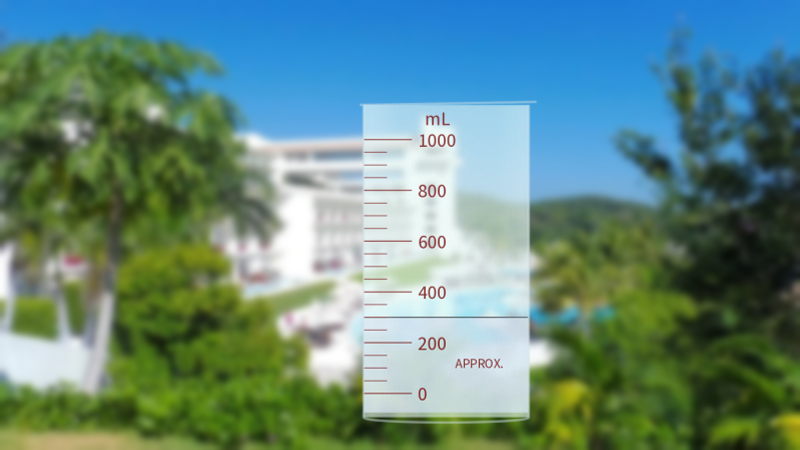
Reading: 300,mL
